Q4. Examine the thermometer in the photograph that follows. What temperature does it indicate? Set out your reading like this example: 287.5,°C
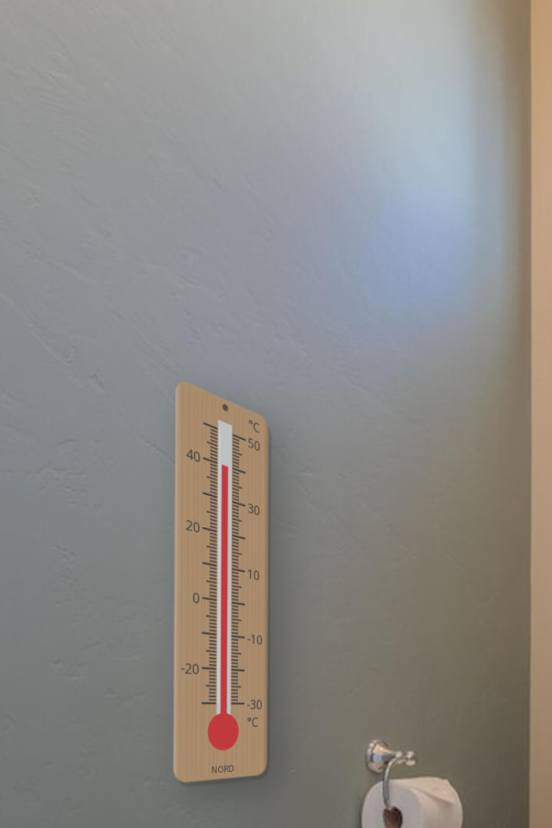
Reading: 40,°C
